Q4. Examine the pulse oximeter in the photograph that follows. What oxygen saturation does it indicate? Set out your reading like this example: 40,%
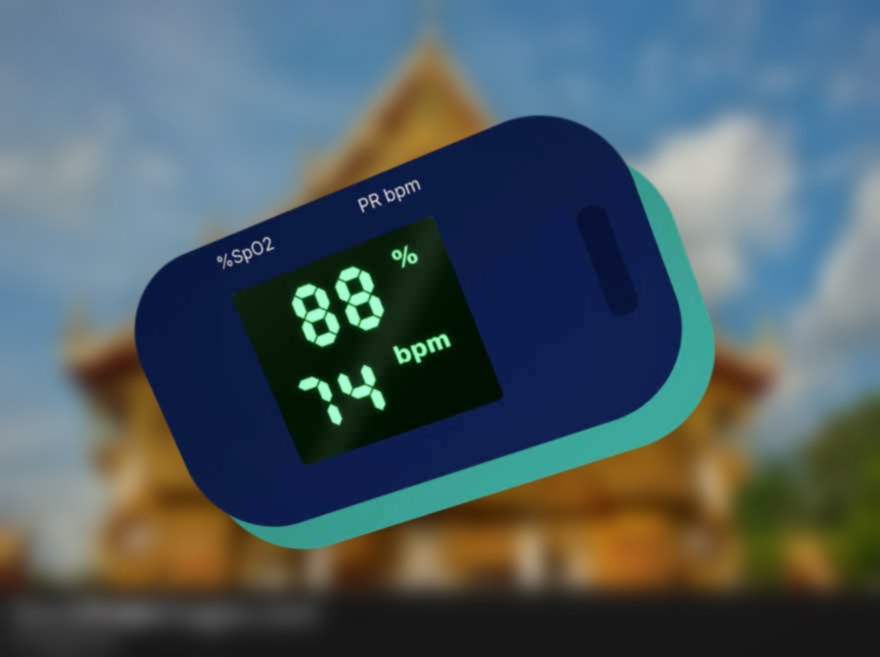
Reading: 88,%
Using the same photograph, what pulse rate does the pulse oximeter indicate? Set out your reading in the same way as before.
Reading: 74,bpm
